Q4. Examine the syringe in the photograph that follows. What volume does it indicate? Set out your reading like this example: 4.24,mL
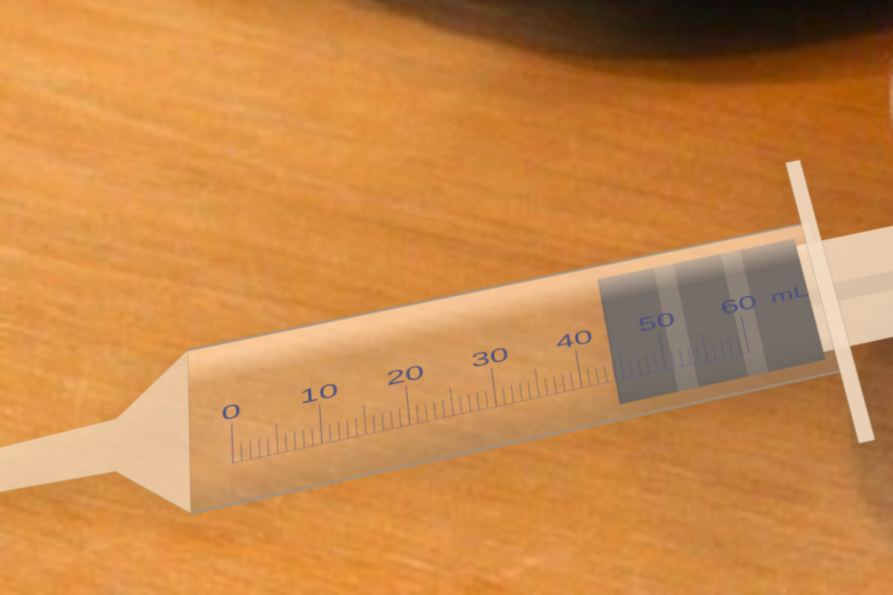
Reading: 44,mL
